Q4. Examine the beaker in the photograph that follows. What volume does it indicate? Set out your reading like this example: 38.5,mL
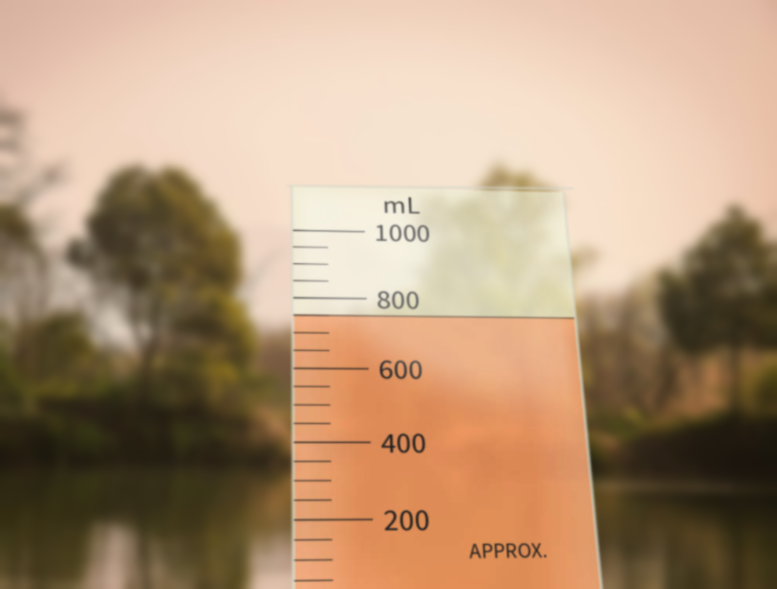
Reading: 750,mL
